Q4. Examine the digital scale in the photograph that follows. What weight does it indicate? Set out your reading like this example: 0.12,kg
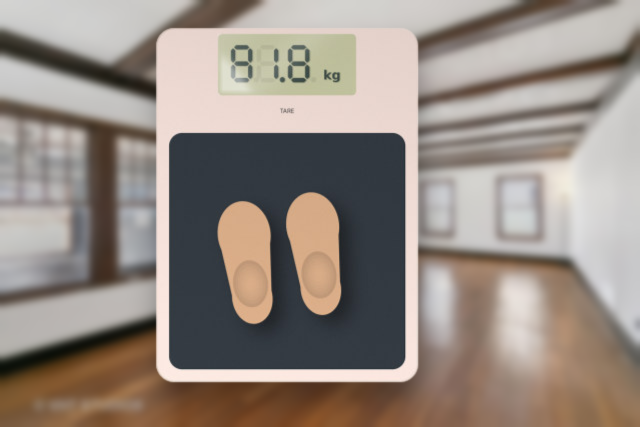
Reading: 81.8,kg
